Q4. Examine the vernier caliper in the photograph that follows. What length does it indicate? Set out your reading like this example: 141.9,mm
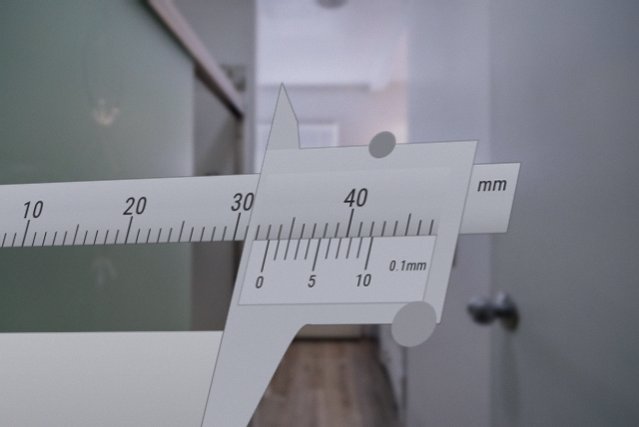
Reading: 33.2,mm
